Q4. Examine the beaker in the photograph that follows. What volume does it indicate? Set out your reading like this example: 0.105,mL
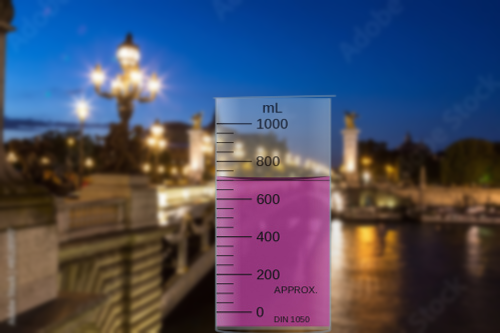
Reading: 700,mL
